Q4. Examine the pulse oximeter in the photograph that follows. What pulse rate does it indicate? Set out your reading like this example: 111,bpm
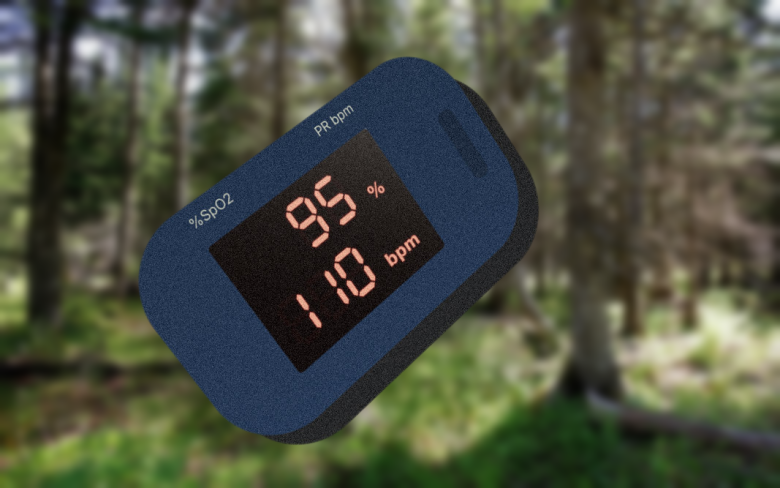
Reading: 110,bpm
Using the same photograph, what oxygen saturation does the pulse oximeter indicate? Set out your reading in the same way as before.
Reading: 95,%
